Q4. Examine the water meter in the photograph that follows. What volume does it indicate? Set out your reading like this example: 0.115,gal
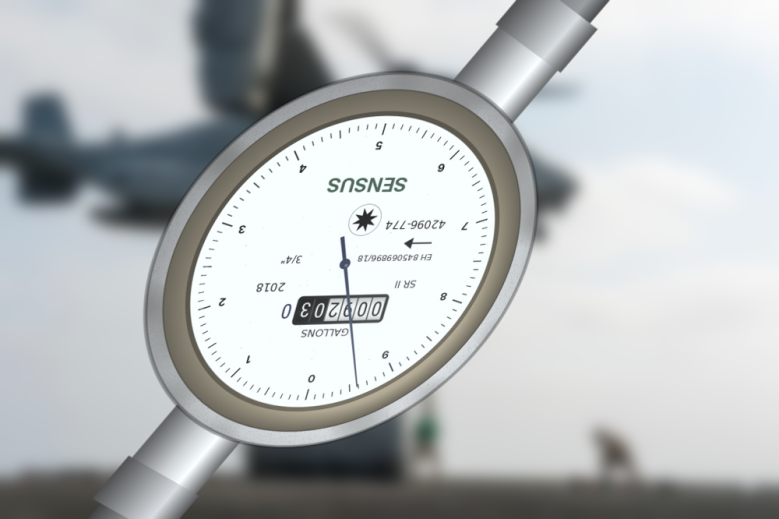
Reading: 92029.4,gal
